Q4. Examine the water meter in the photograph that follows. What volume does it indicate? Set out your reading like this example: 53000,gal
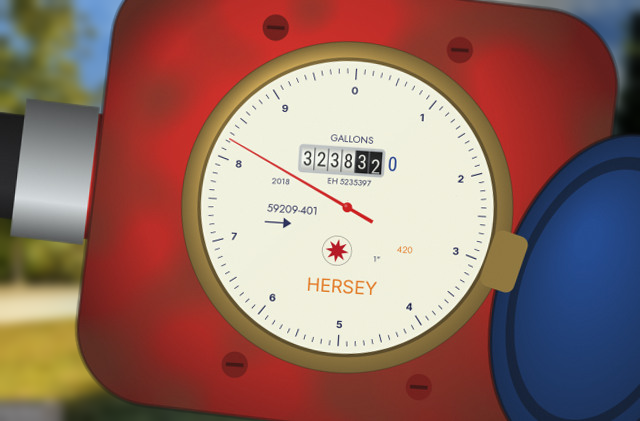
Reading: 3238318.2,gal
